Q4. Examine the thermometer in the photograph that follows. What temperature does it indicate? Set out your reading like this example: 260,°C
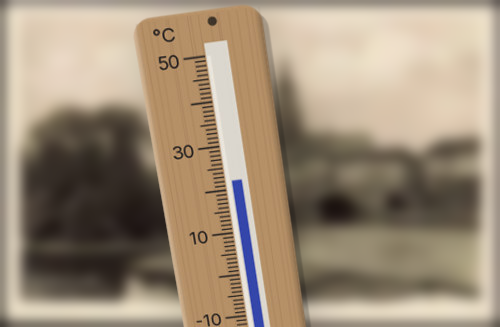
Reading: 22,°C
